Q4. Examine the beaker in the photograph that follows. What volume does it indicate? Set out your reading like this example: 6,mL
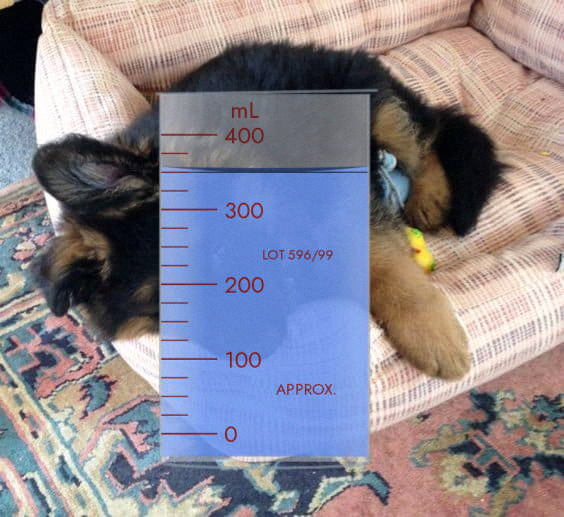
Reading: 350,mL
